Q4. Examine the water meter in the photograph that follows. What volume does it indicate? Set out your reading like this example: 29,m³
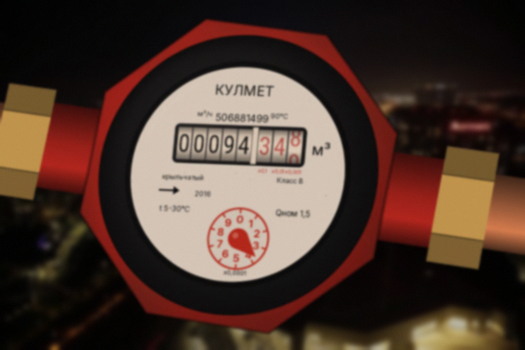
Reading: 94.3483,m³
